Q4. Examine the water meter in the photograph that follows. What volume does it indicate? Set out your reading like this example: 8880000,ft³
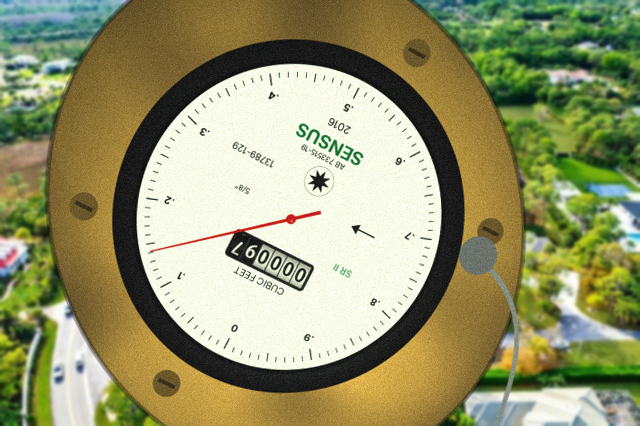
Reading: 97.14,ft³
